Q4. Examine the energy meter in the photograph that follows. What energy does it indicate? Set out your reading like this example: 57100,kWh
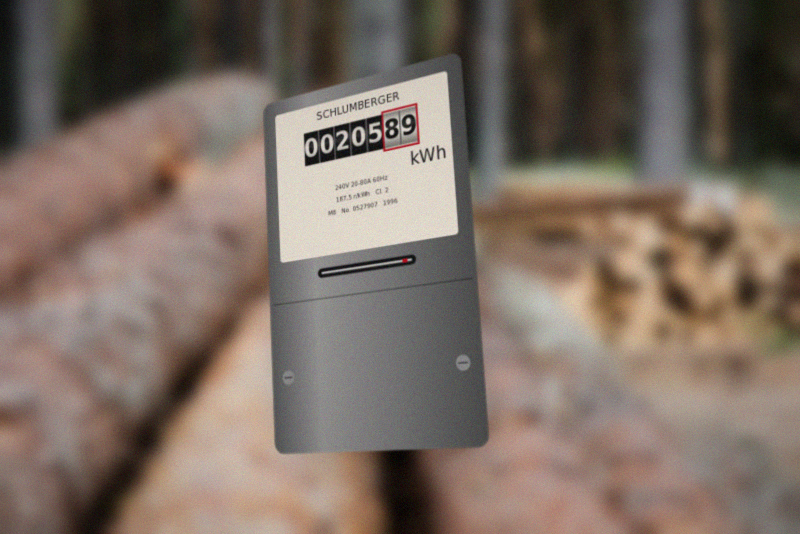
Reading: 205.89,kWh
